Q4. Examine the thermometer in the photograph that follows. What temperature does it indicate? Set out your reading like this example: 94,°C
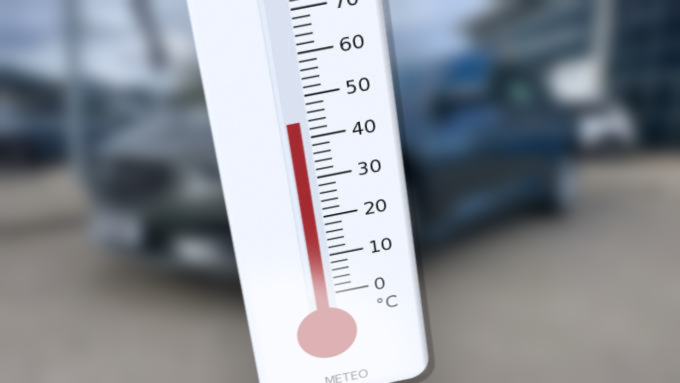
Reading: 44,°C
